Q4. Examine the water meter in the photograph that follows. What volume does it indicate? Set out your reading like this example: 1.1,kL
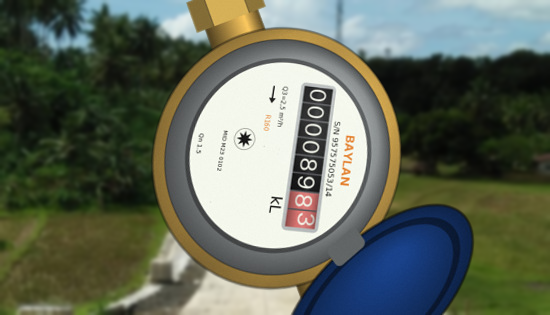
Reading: 89.83,kL
